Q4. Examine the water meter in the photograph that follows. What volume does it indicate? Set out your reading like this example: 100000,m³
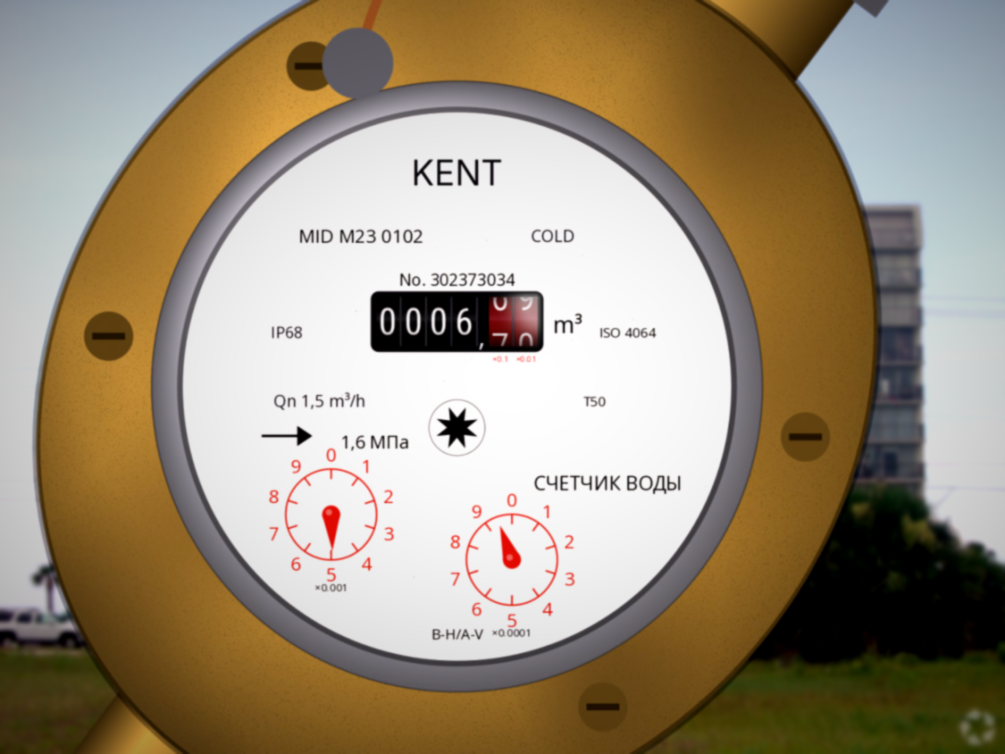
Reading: 6.6949,m³
